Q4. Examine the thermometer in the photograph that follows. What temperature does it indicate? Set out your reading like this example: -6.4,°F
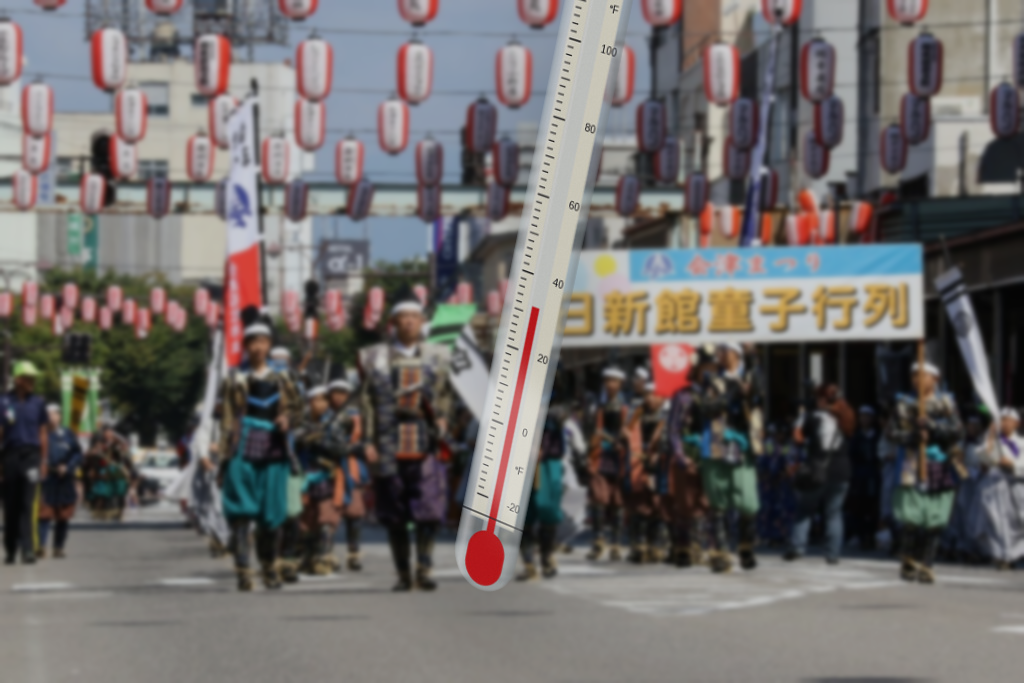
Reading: 32,°F
